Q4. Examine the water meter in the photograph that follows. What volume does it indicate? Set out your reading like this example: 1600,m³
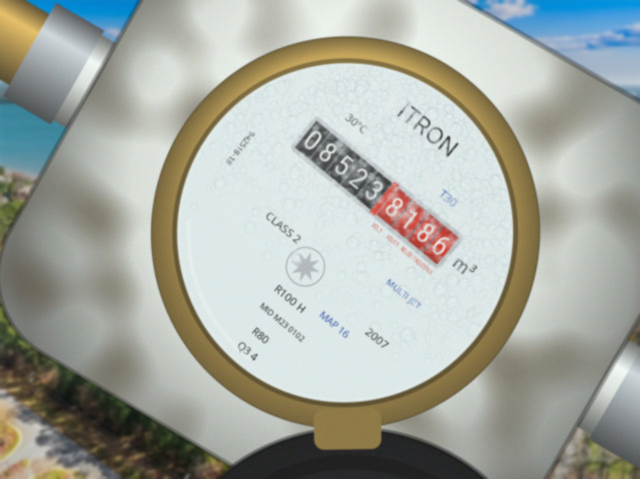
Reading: 8523.8186,m³
